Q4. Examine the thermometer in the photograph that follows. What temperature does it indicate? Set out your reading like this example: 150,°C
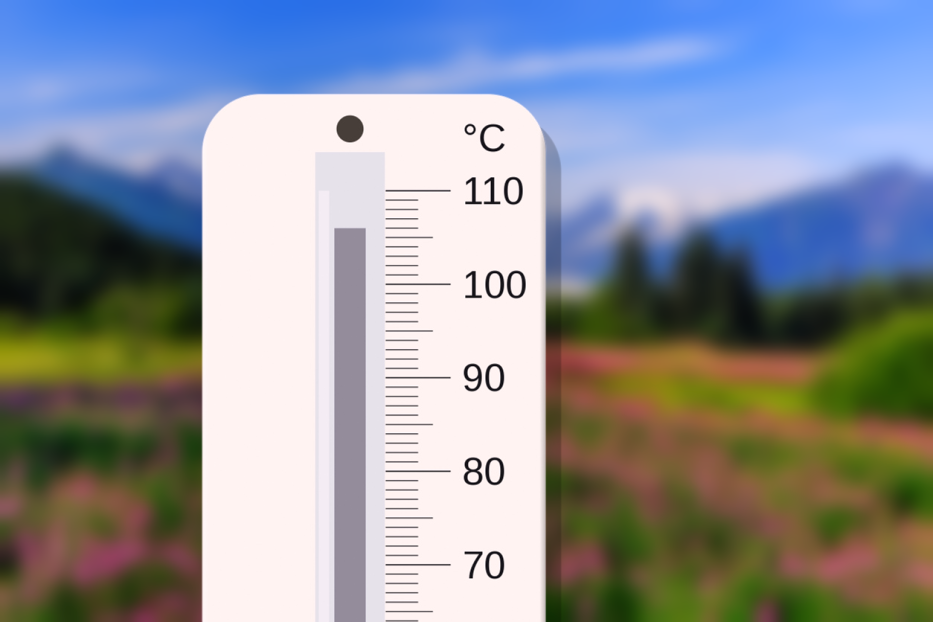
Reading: 106,°C
